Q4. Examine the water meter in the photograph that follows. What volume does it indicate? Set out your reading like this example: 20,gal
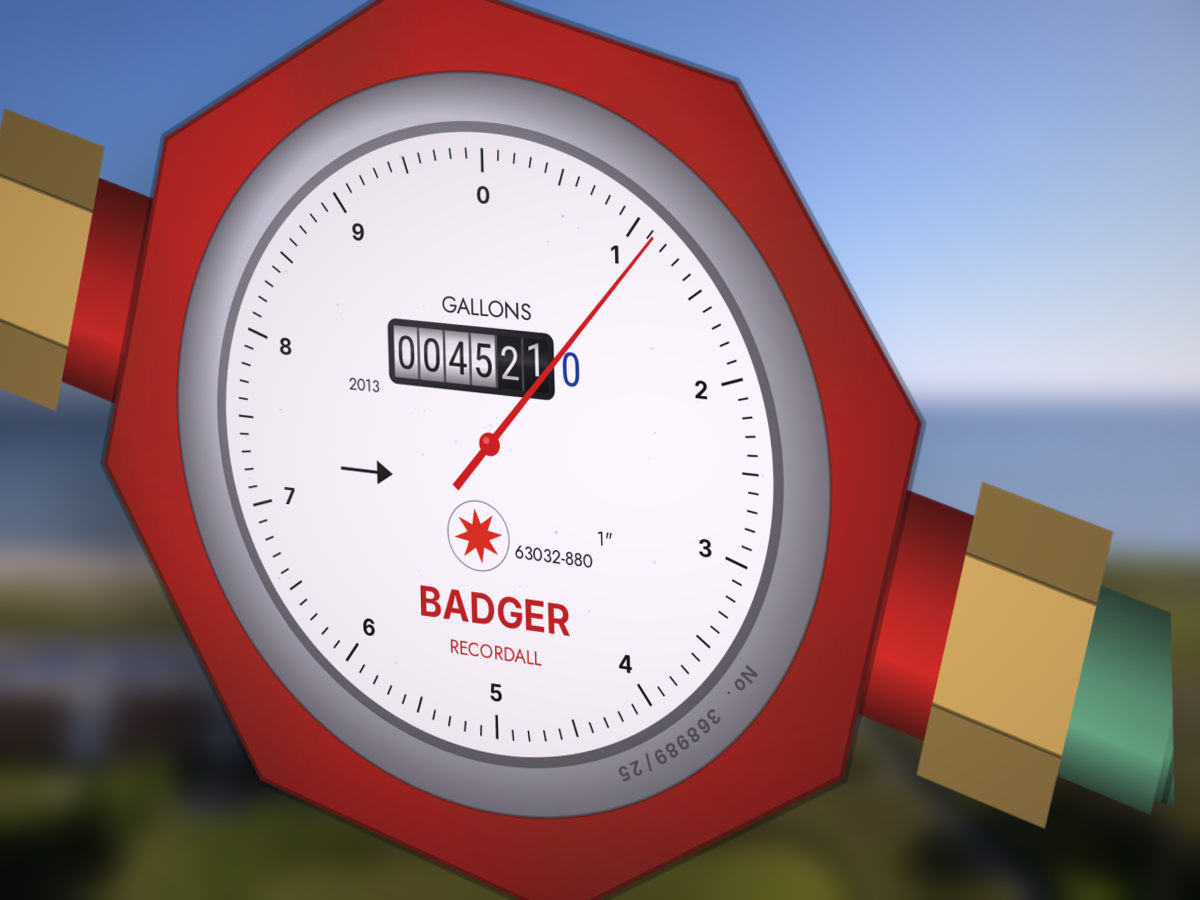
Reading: 45211.1,gal
